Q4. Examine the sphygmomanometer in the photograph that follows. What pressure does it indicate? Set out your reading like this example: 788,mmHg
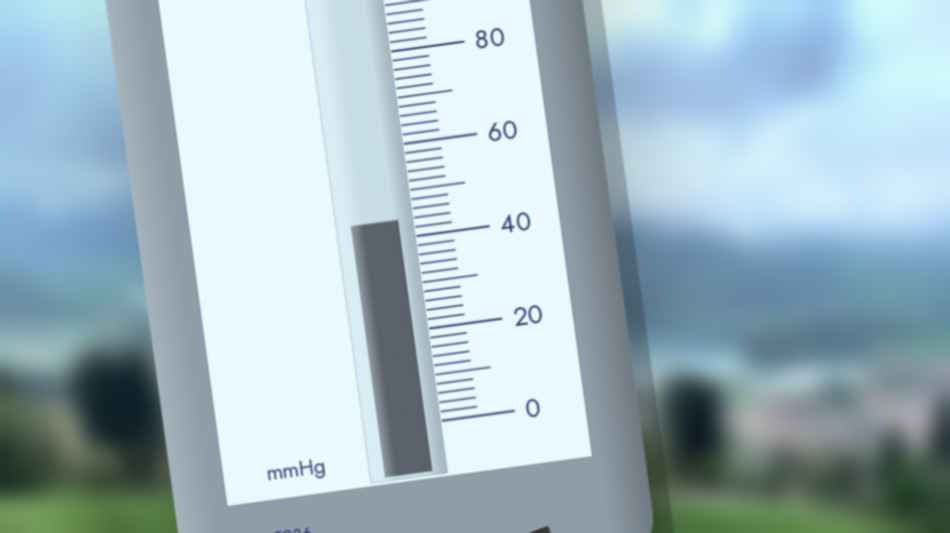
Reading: 44,mmHg
